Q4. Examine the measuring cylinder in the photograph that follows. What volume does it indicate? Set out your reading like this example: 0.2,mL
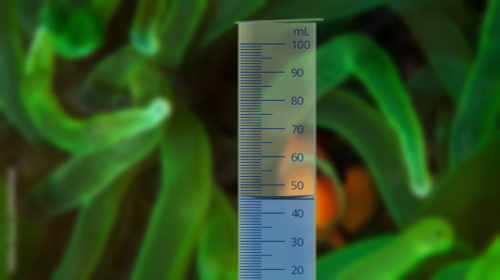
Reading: 45,mL
